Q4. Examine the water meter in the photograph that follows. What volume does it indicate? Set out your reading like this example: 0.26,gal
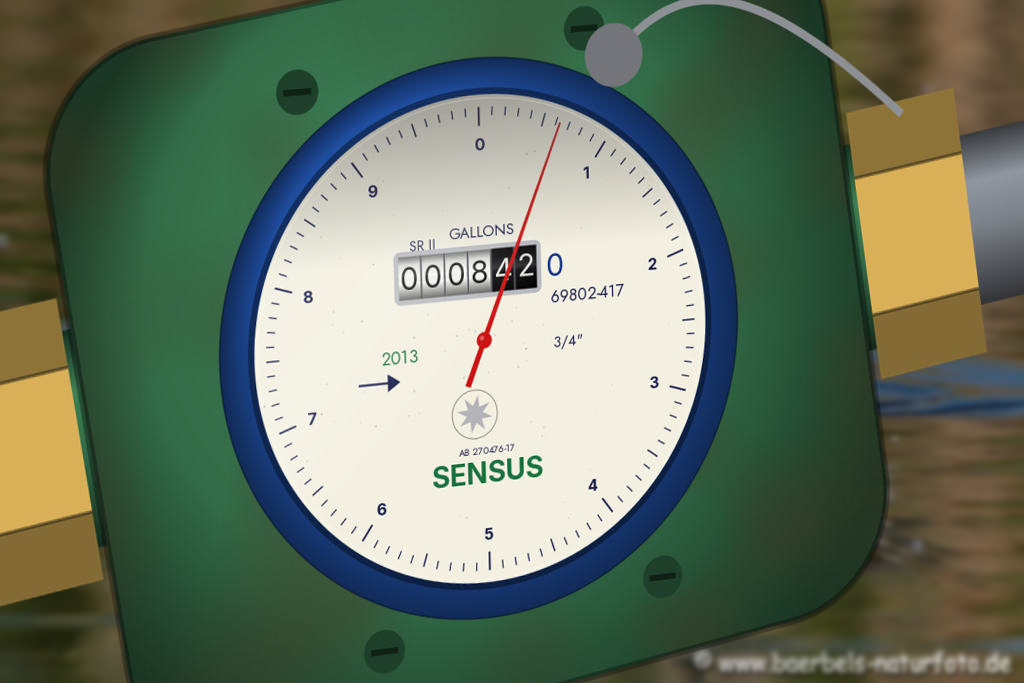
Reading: 8420.6,gal
